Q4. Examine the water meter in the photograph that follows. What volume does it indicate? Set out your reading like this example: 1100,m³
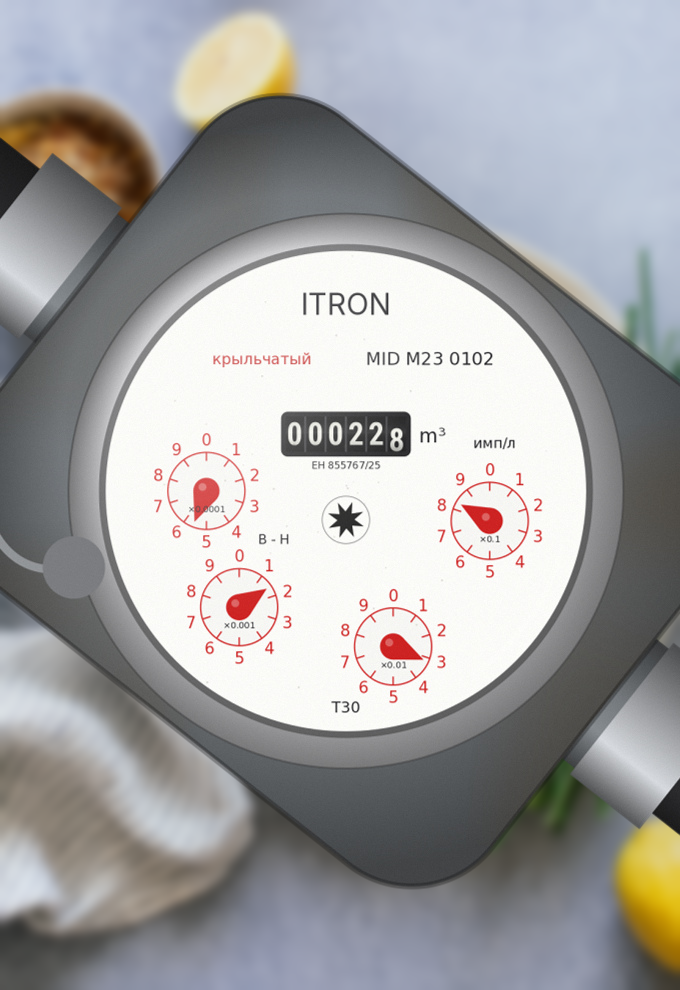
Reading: 227.8315,m³
